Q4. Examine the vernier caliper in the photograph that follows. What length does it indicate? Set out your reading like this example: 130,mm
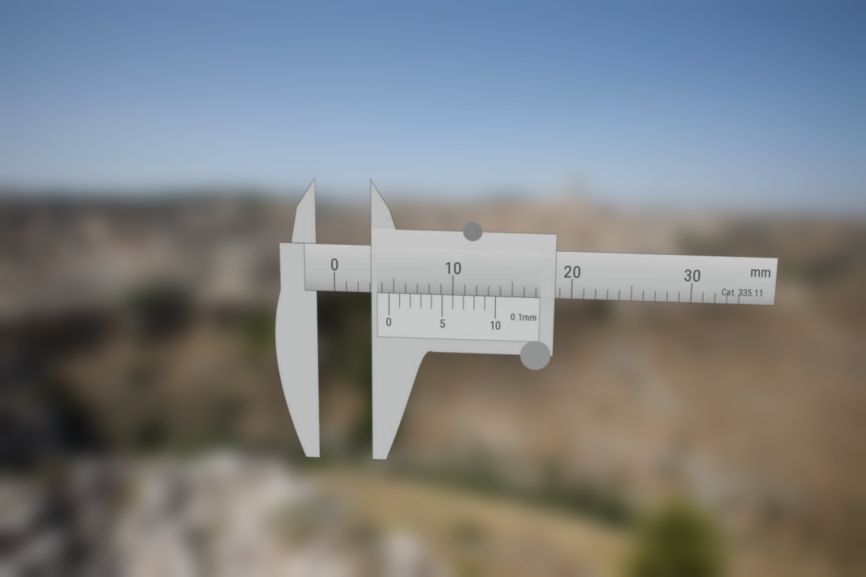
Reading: 4.6,mm
